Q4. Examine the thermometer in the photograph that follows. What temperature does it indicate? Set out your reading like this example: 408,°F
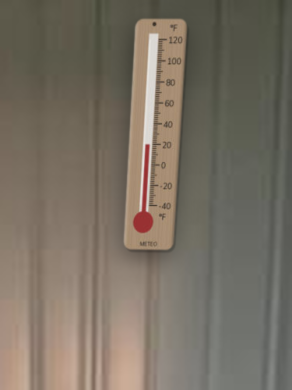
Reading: 20,°F
